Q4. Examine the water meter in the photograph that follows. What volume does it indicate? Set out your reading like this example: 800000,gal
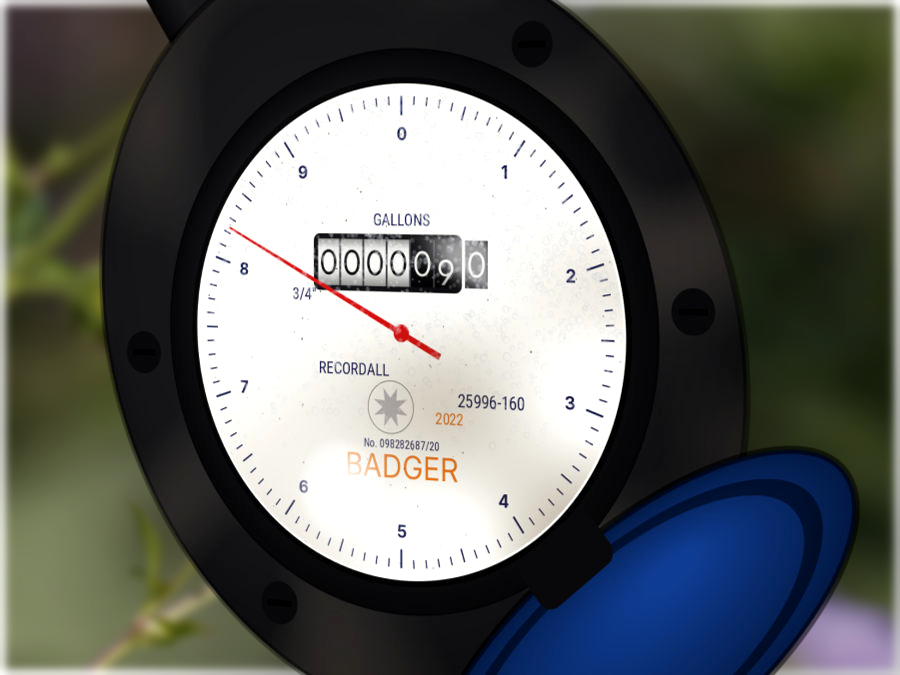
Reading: 88.2,gal
